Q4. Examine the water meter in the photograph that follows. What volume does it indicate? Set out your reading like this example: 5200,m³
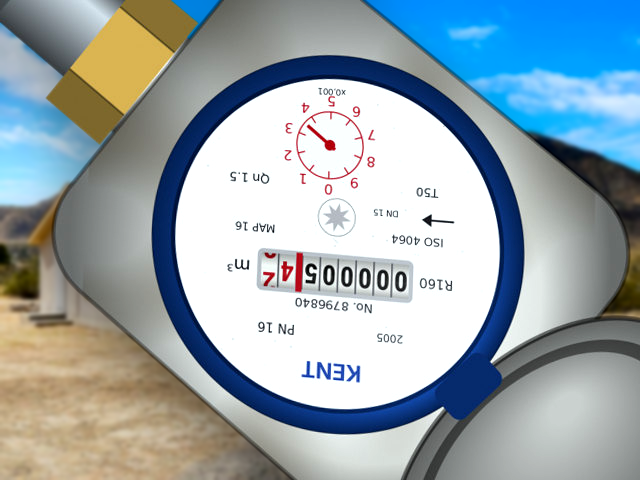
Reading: 5.423,m³
